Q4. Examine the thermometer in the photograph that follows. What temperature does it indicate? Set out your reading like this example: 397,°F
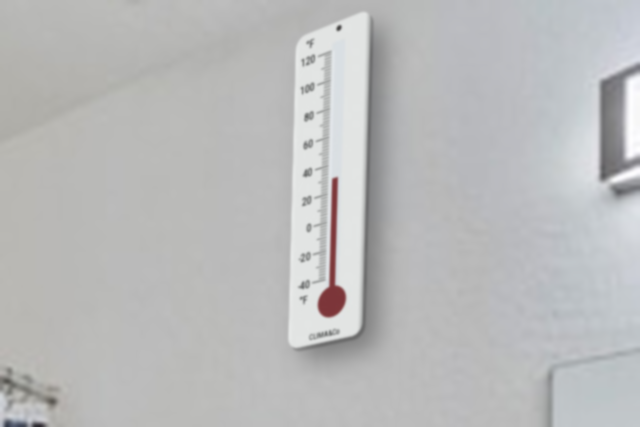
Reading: 30,°F
